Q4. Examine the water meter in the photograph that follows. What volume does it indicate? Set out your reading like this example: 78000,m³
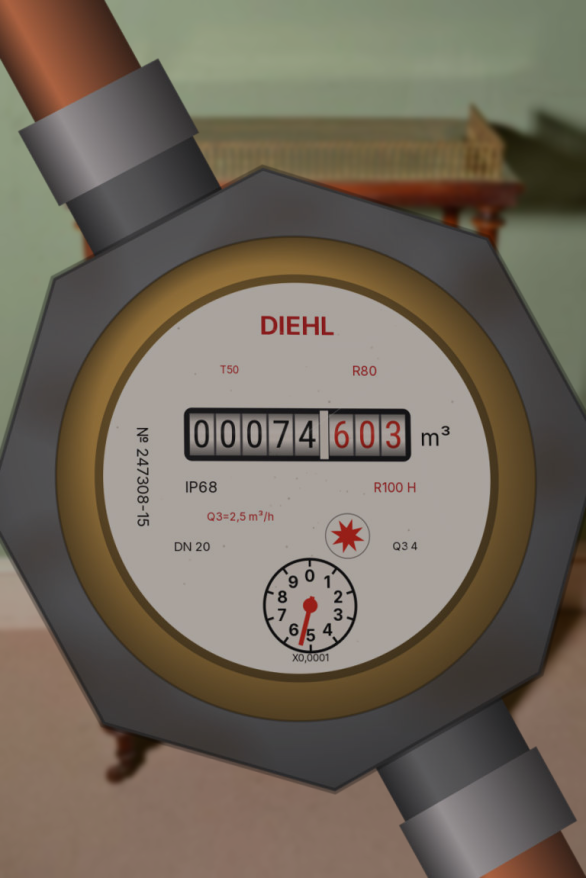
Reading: 74.6035,m³
